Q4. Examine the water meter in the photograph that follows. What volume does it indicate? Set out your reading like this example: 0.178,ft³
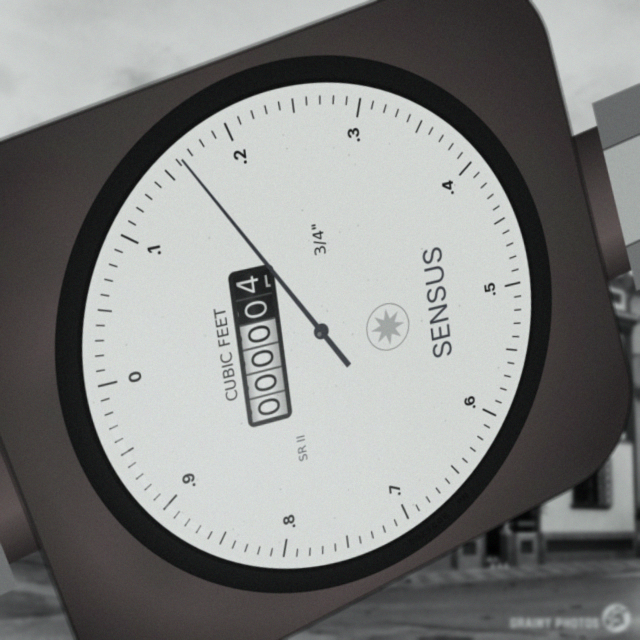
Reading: 4.16,ft³
